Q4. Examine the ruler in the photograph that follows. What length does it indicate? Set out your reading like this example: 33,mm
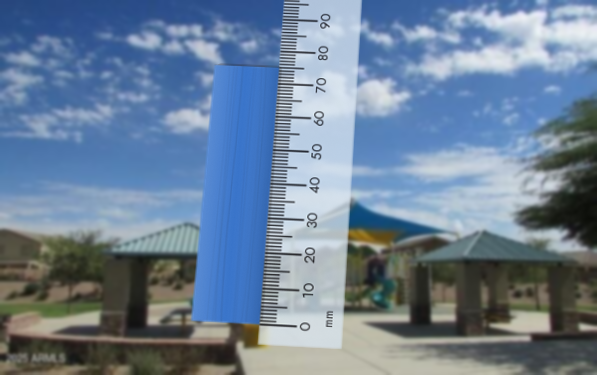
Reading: 75,mm
